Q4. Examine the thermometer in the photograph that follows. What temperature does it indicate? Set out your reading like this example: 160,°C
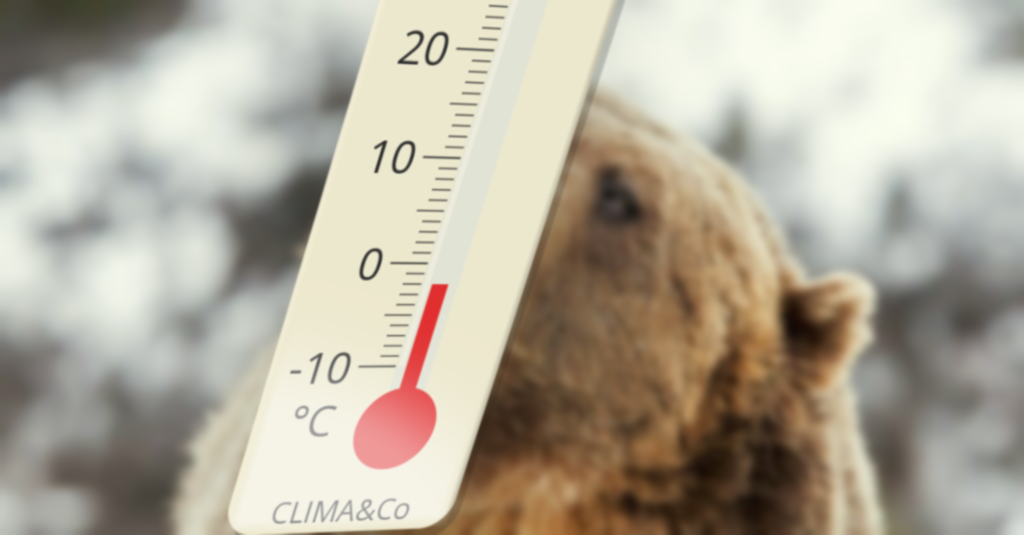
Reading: -2,°C
